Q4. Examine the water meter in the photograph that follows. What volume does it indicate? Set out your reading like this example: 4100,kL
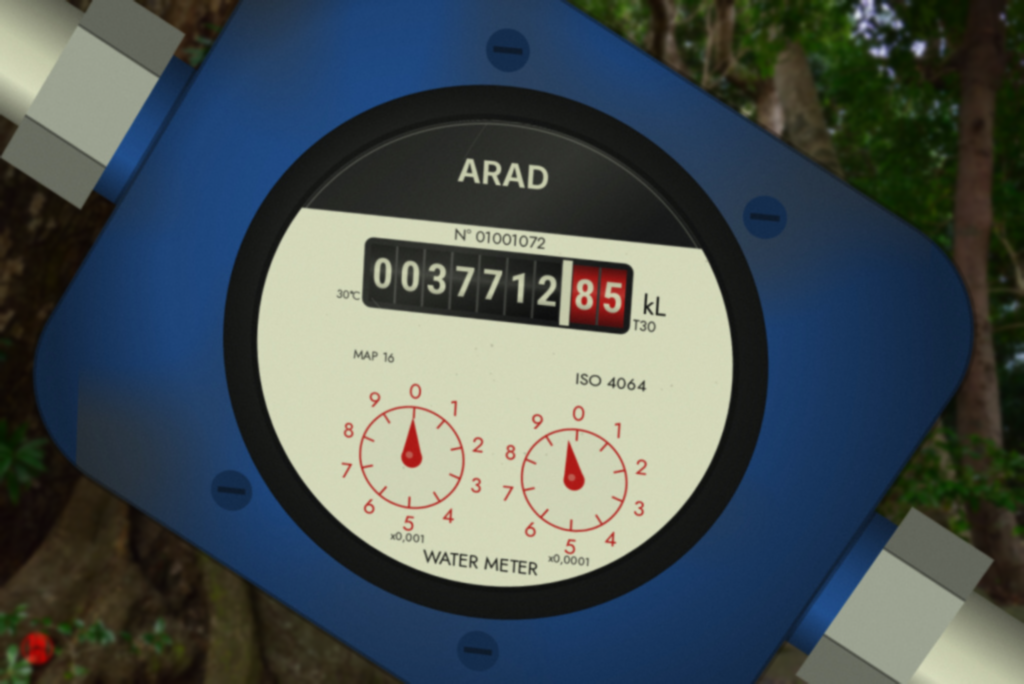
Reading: 37712.8499,kL
